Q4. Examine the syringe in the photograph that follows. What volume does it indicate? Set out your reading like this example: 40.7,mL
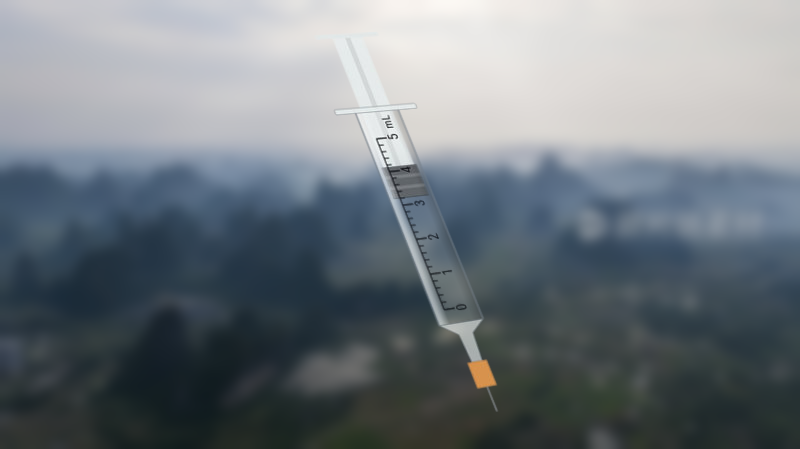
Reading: 3.2,mL
